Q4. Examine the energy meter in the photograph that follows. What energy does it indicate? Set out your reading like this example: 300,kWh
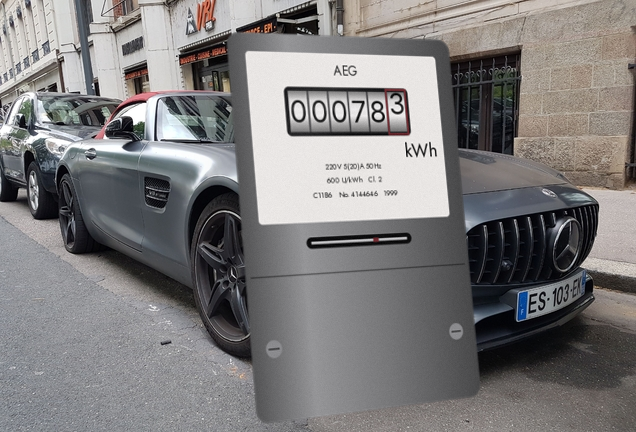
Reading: 78.3,kWh
